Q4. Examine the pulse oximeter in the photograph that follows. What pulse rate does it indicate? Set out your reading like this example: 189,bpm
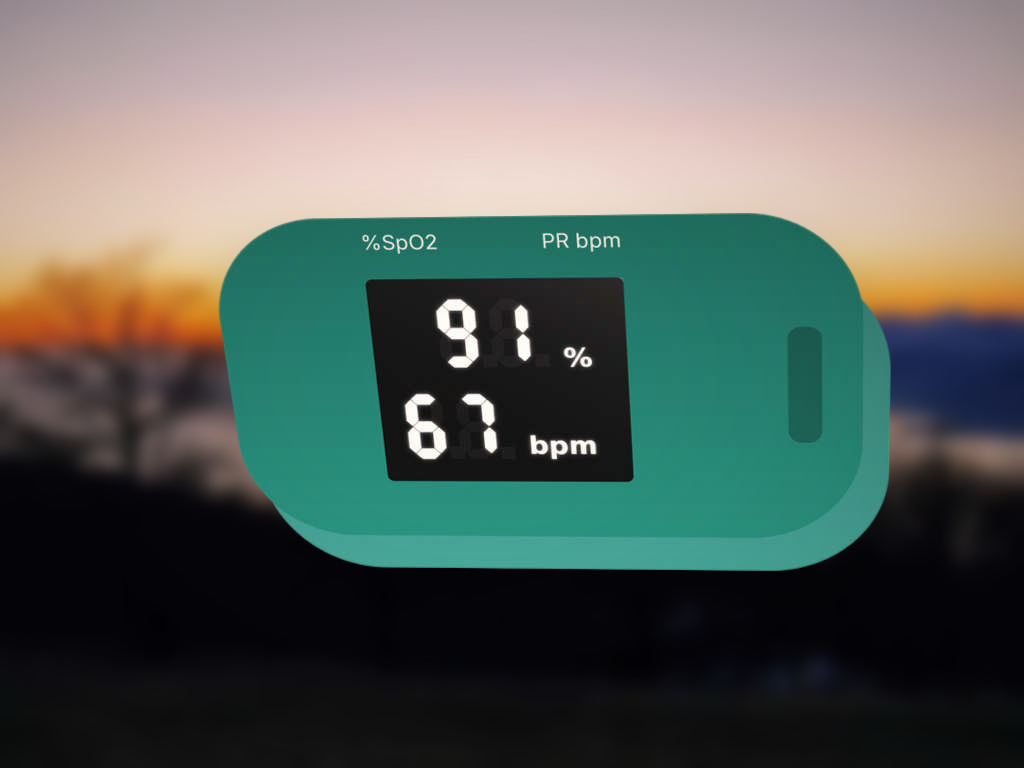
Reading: 67,bpm
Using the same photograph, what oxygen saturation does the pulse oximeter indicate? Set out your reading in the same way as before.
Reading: 91,%
